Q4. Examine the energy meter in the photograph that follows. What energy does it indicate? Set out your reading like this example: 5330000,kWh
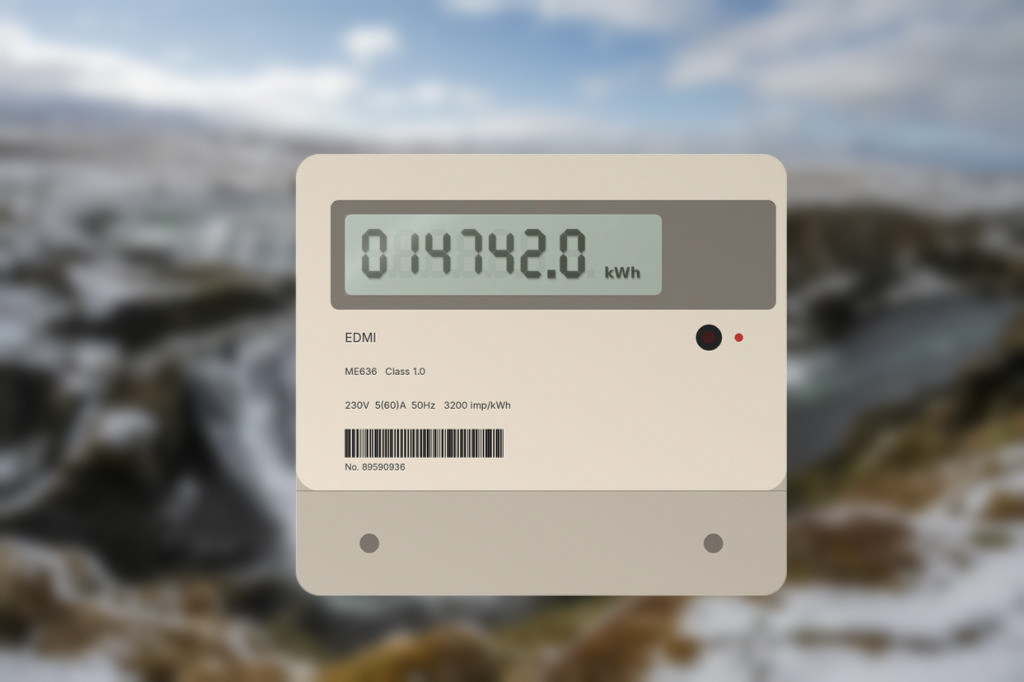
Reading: 14742.0,kWh
